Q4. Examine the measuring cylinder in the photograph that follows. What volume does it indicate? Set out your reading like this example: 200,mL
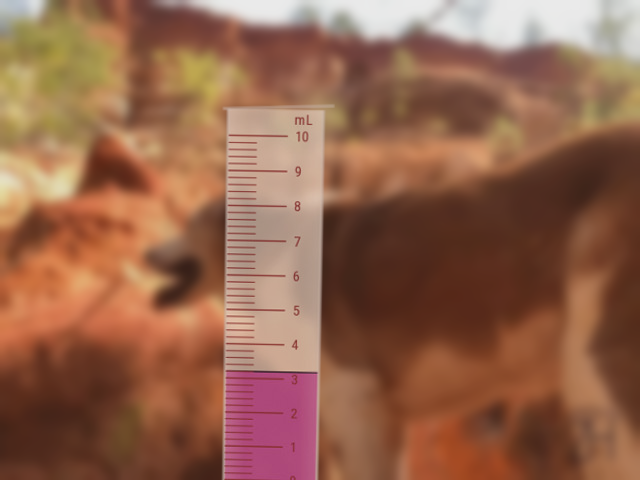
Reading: 3.2,mL
